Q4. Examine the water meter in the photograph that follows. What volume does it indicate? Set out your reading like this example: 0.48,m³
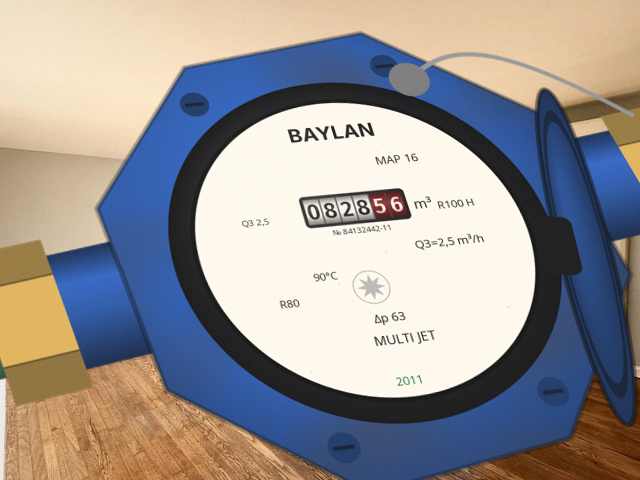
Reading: 828.56,m³
